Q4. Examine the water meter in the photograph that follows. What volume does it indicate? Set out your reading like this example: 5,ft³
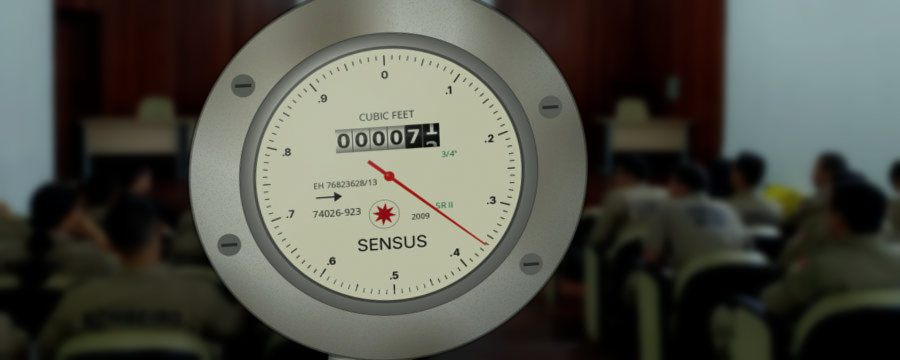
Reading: 71.36,ft³
